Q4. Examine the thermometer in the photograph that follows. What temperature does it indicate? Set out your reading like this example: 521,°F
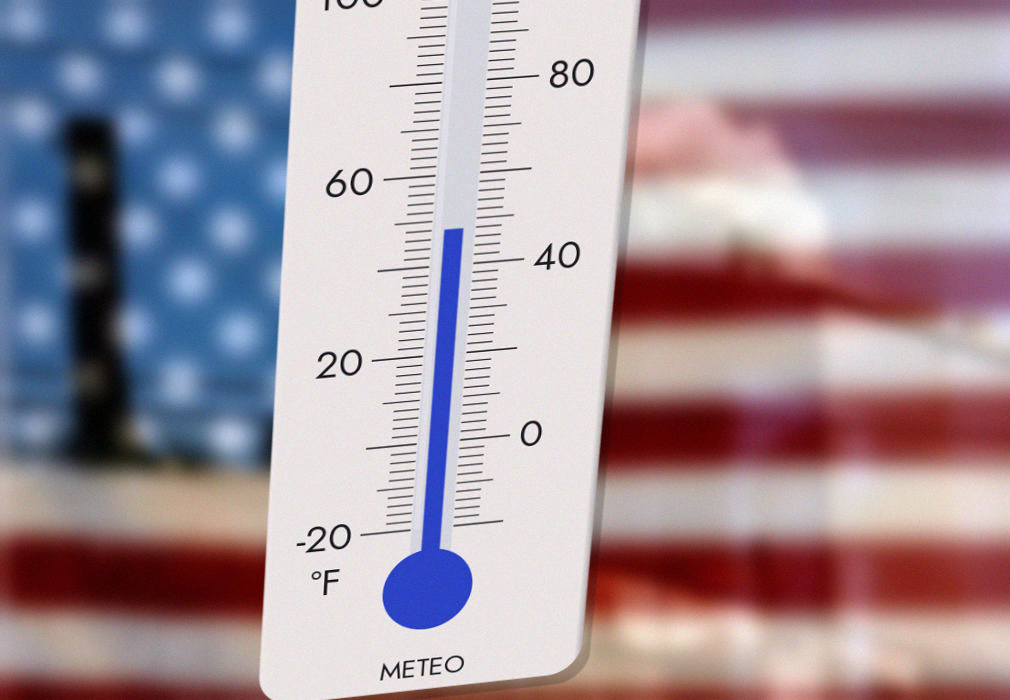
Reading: 48,°F
